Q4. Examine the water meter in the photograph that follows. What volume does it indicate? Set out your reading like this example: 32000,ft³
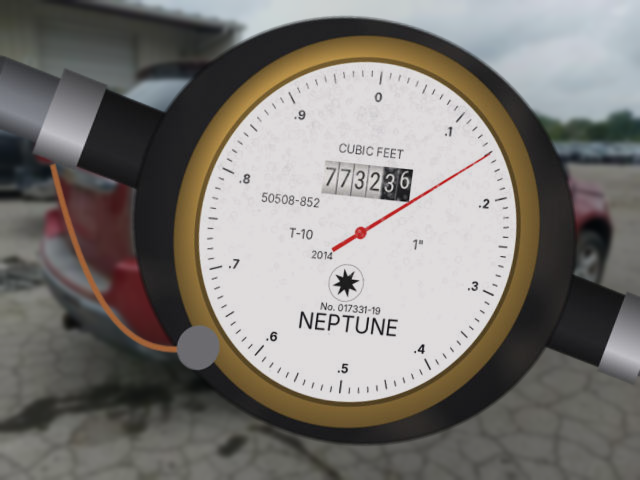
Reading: 773236.15,ft³
